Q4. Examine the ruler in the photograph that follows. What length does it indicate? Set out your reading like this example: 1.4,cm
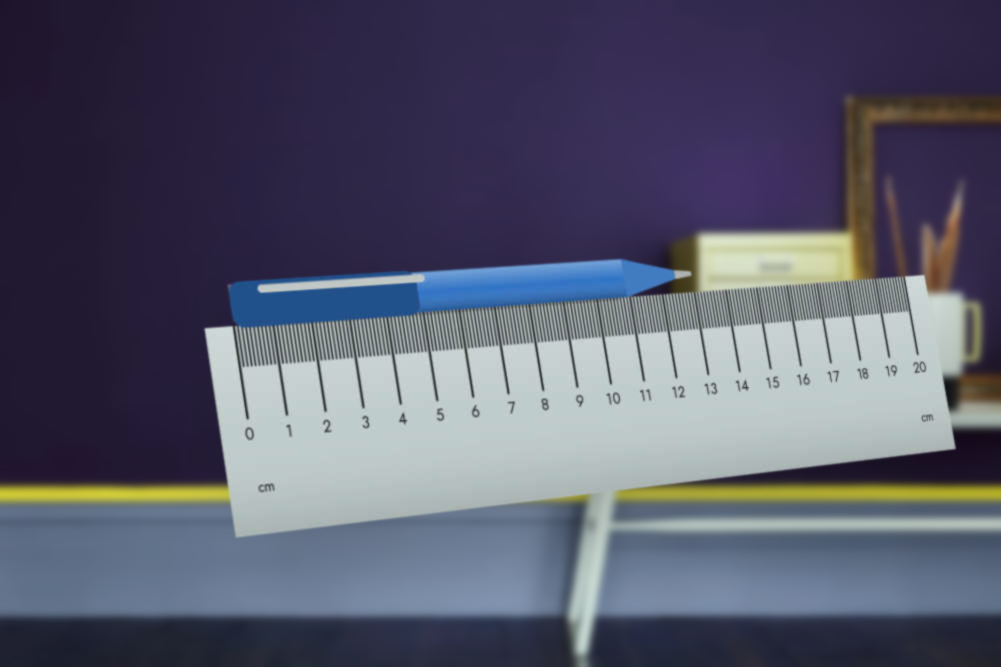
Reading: 13,cm
